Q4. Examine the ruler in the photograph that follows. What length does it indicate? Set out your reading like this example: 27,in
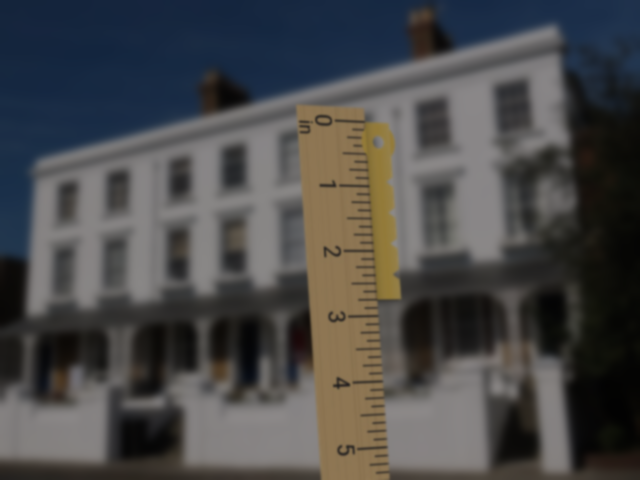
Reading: 2.75,in
